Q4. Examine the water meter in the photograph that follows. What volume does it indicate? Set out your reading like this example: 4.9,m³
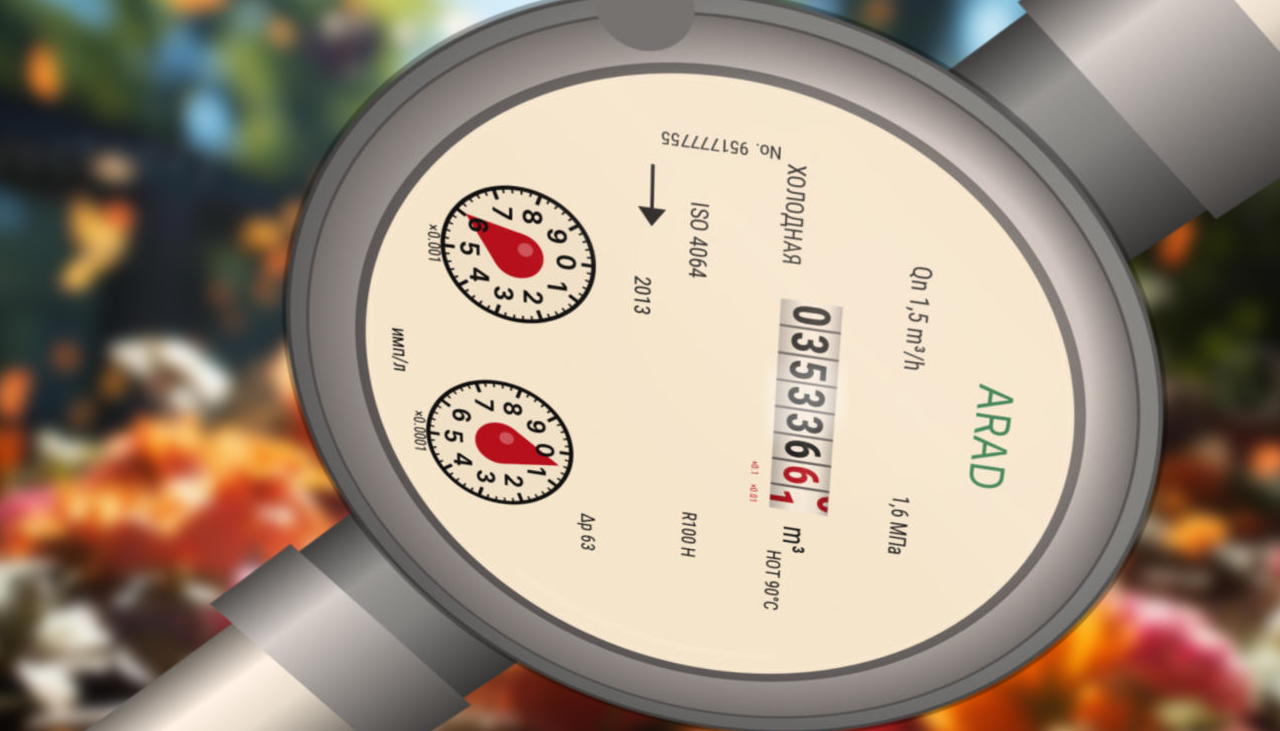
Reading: 35336.6060,m³
